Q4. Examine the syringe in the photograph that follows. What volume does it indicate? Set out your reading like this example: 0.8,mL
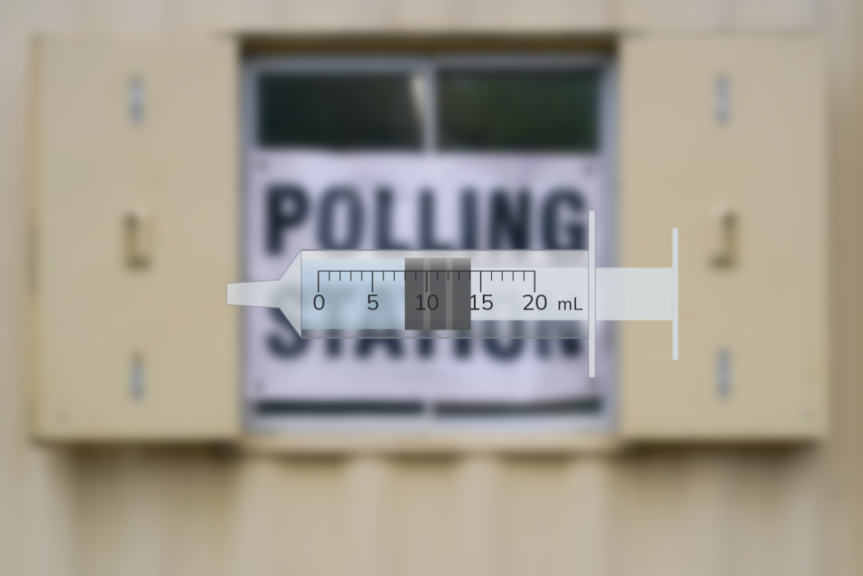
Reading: 8,mL
